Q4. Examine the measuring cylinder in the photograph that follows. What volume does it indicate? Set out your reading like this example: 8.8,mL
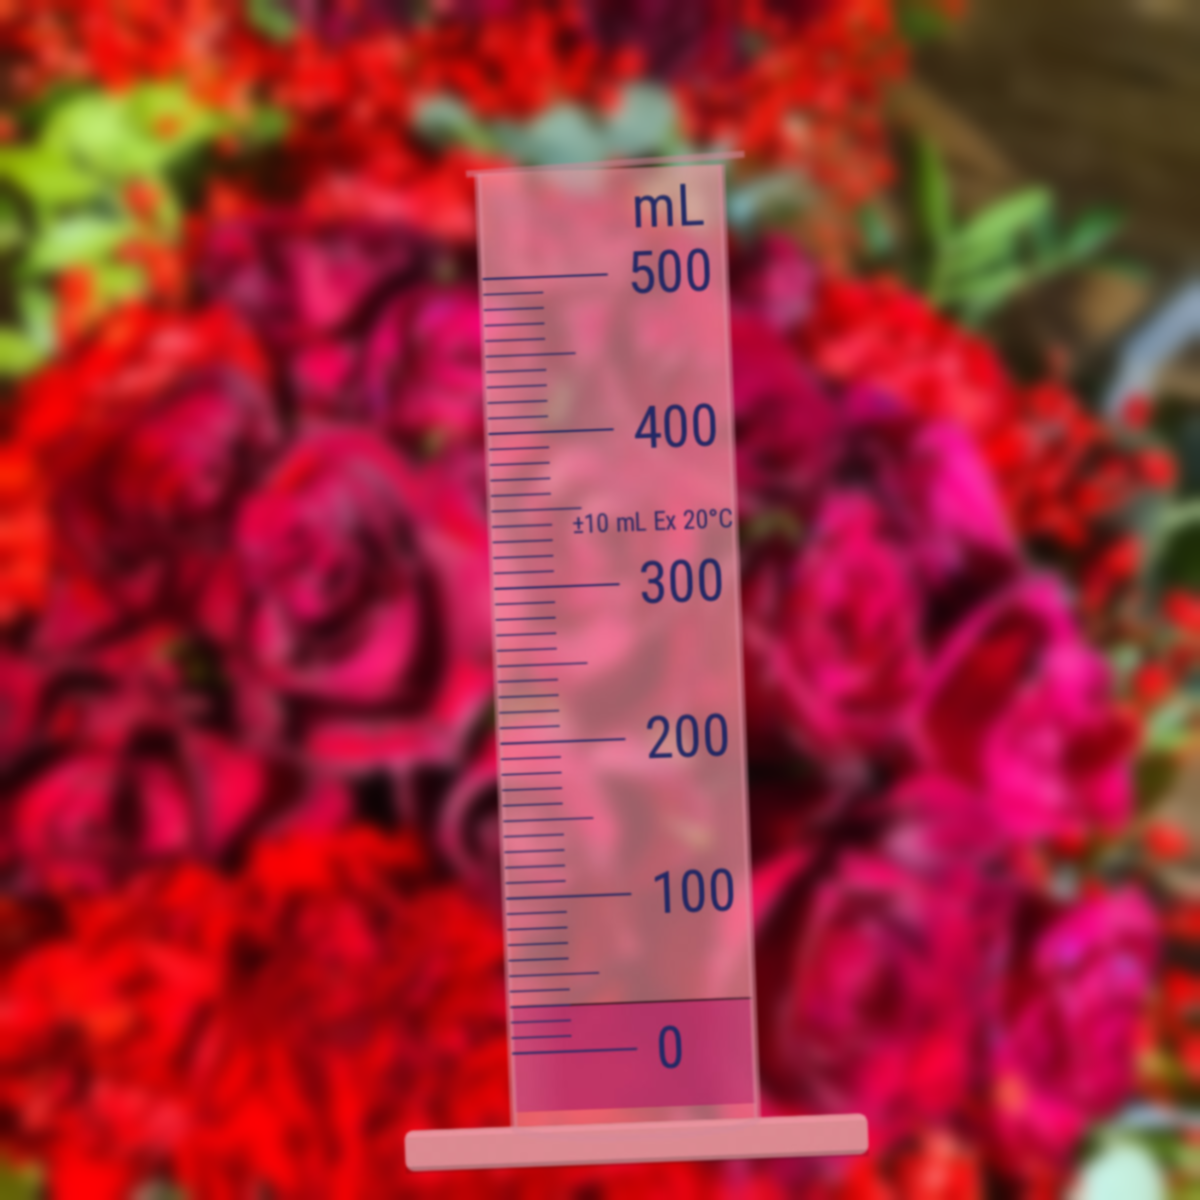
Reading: 30,mL
